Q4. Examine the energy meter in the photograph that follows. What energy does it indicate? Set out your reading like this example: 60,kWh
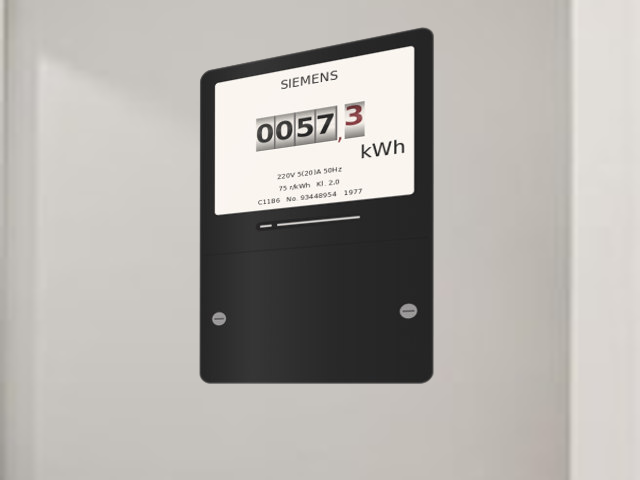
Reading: 57.3,kWh
